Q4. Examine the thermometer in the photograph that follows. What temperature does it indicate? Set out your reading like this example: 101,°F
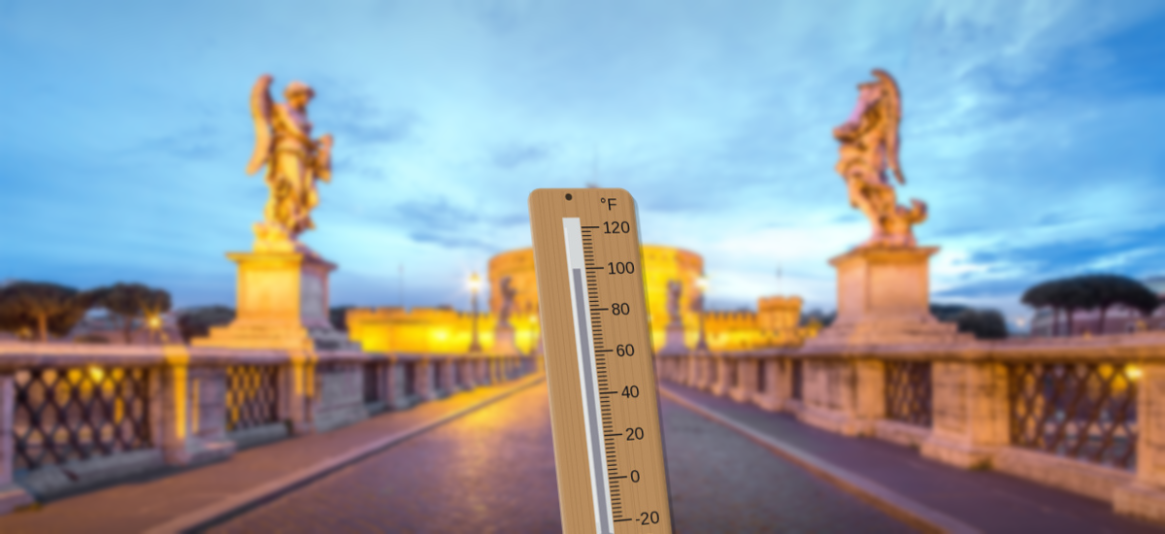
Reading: 100,°F
